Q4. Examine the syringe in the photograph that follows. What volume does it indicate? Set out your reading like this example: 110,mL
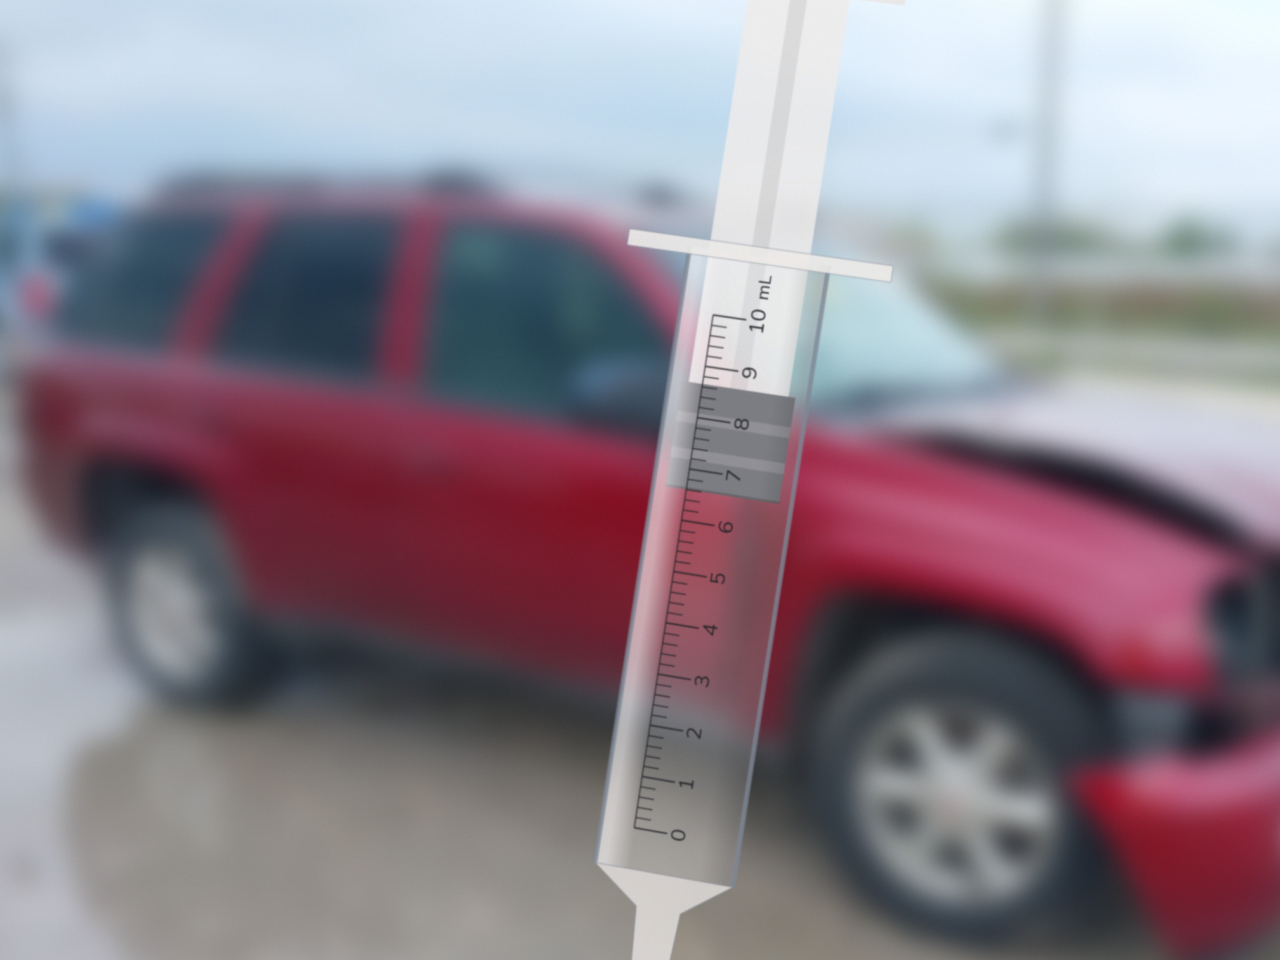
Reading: 6.6,mL
